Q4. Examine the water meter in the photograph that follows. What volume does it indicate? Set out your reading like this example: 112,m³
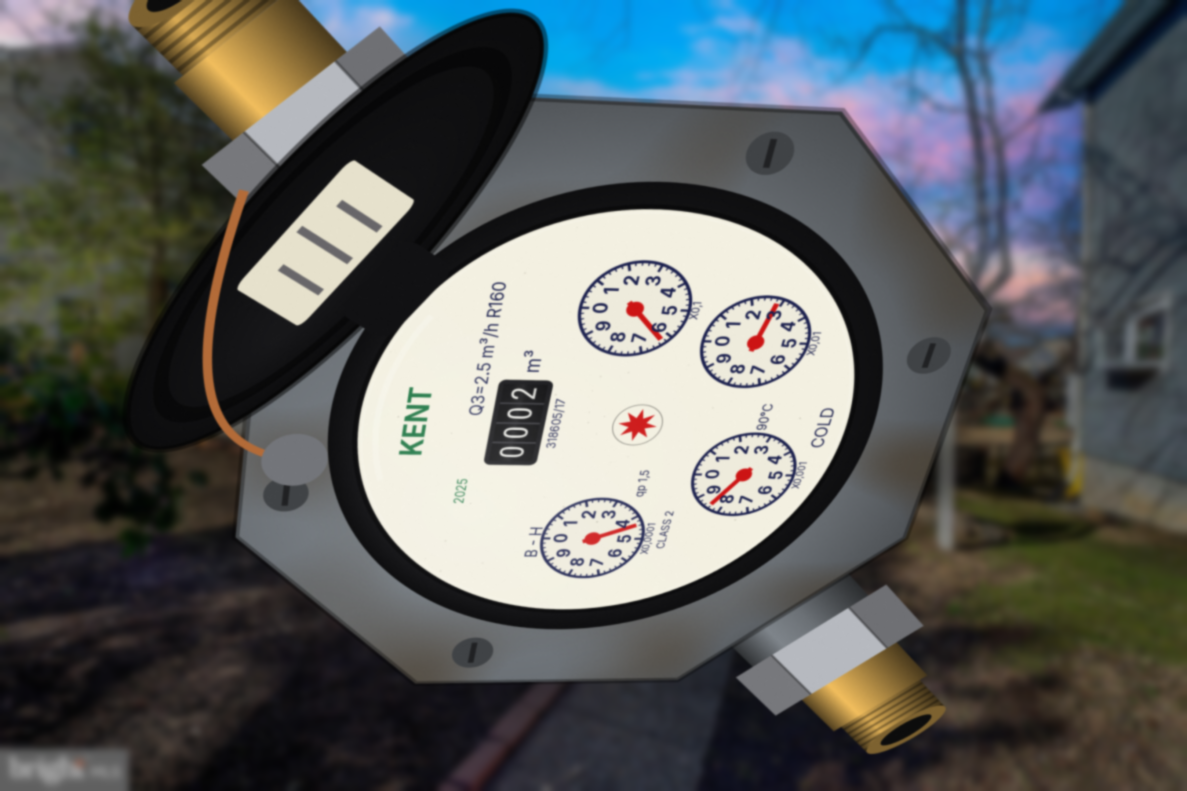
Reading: 2.6284,m³
